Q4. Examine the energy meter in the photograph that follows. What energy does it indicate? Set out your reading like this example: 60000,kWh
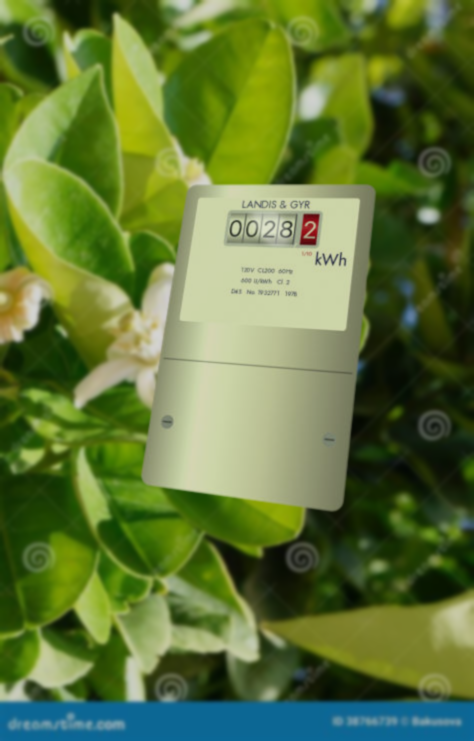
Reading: 28.2,kWh
